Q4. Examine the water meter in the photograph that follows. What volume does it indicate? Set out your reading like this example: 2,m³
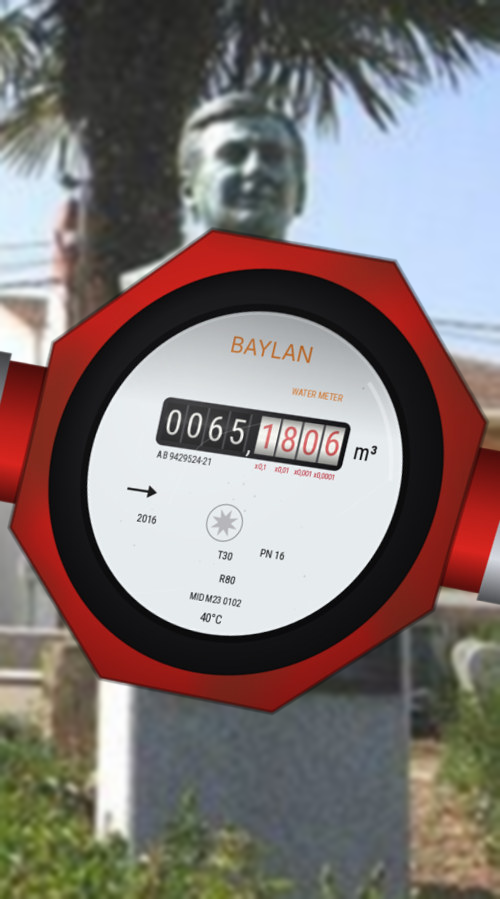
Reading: 65.1806,m³
